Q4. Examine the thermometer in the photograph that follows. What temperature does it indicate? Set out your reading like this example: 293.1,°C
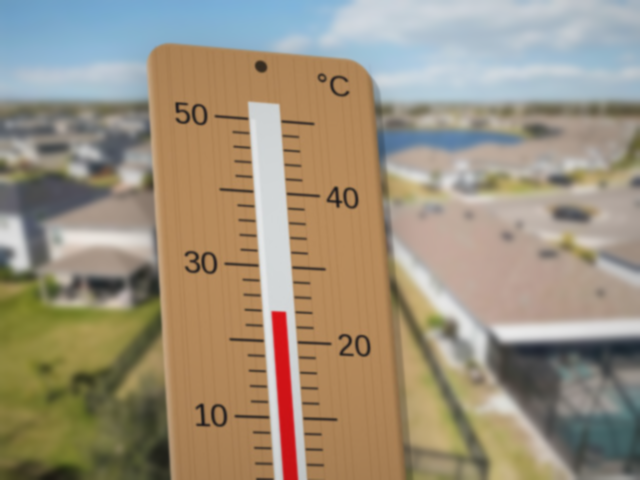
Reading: 24,°C
